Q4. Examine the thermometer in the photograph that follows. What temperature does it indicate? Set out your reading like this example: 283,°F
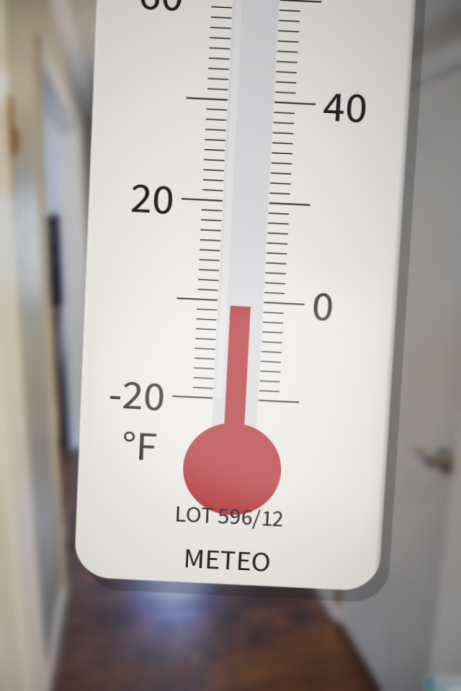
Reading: -1,°F
